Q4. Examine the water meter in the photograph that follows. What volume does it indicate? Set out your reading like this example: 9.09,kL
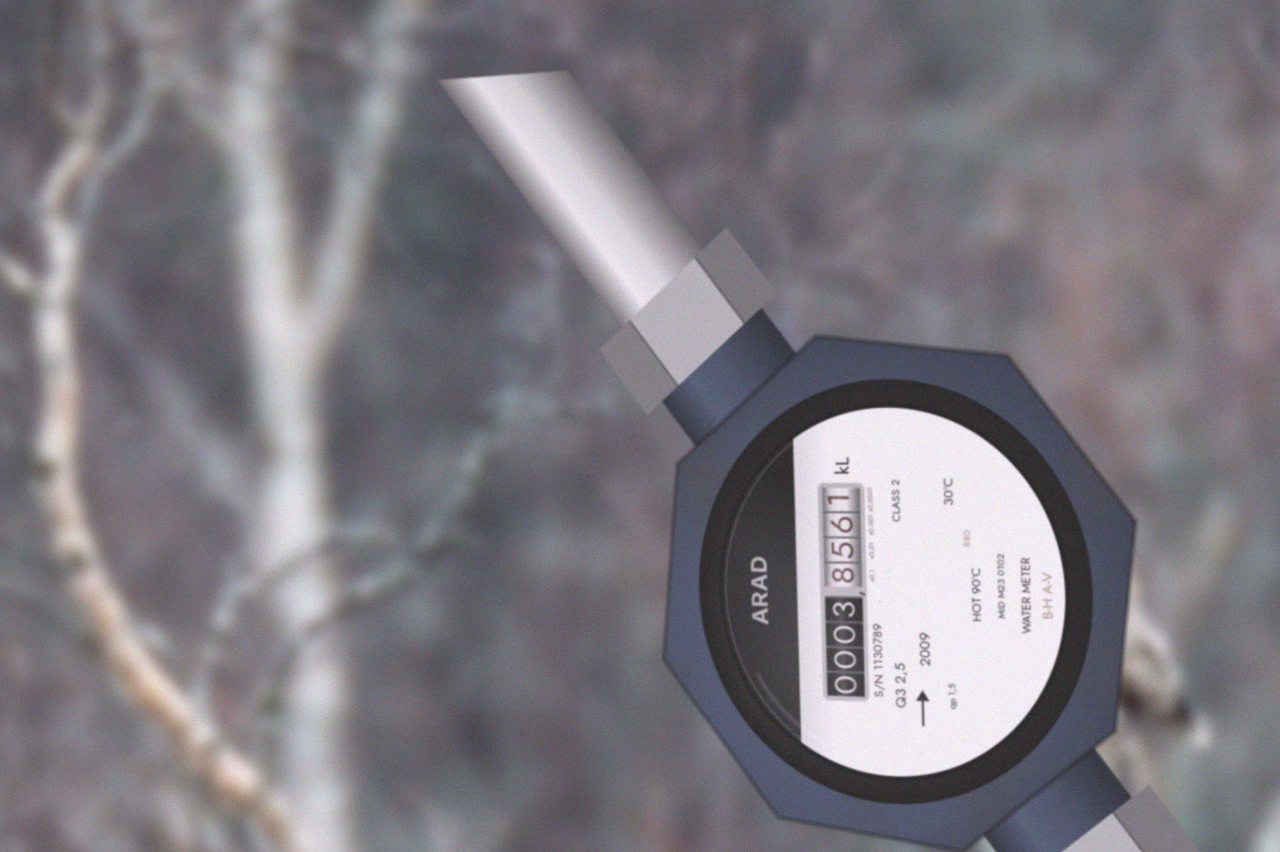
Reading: 3.8561,kL
